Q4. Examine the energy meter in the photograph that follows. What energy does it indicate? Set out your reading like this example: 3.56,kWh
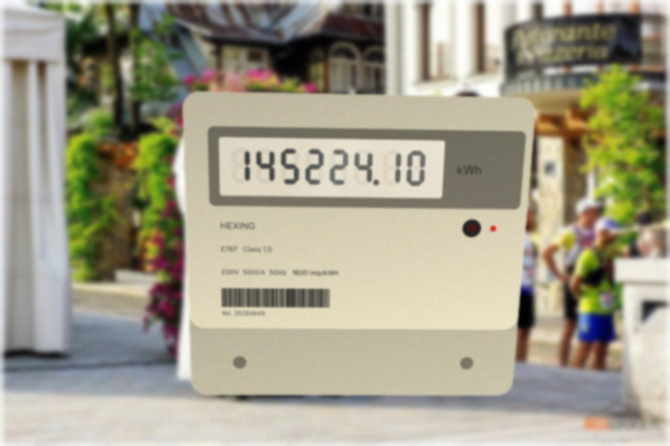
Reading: 145224.10,kWh
